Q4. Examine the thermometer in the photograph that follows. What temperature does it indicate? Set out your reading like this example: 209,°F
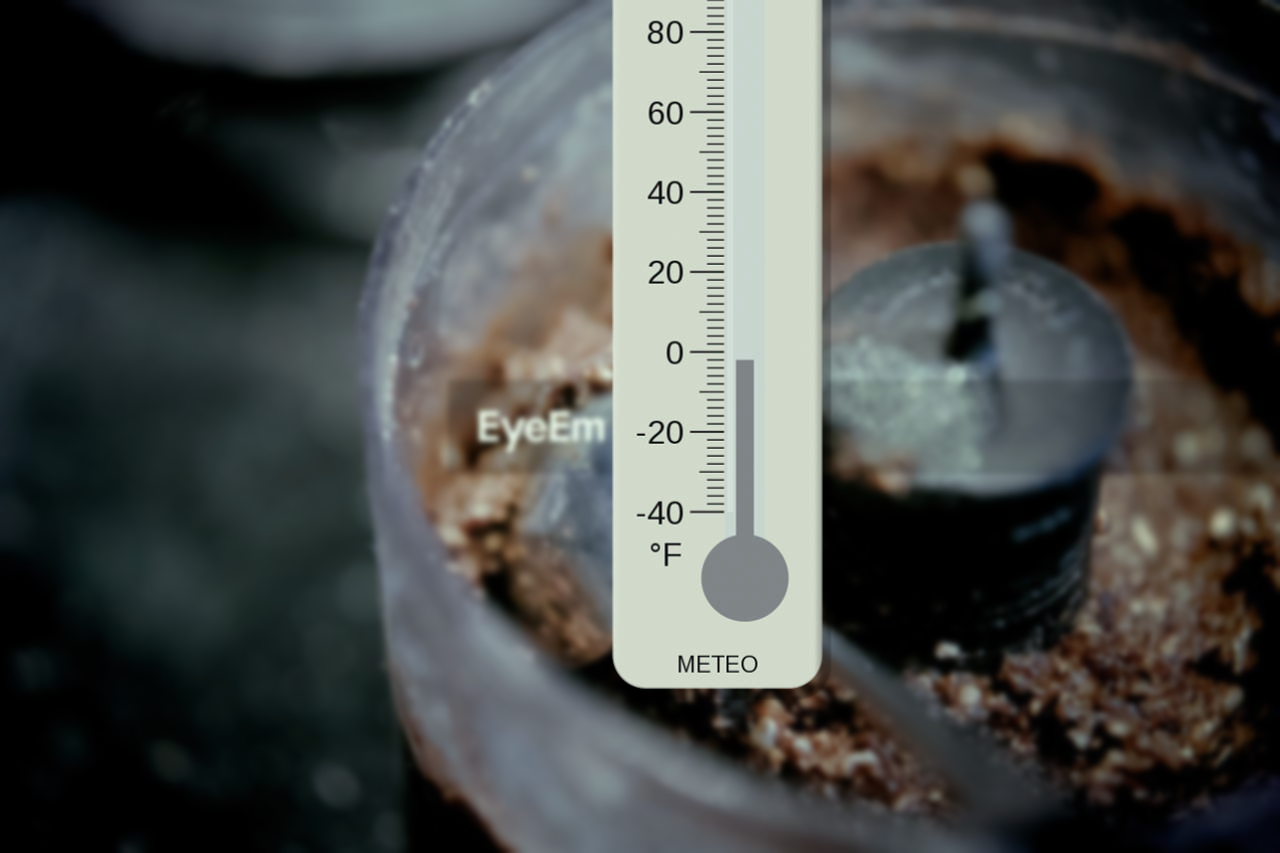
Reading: -2,°F
